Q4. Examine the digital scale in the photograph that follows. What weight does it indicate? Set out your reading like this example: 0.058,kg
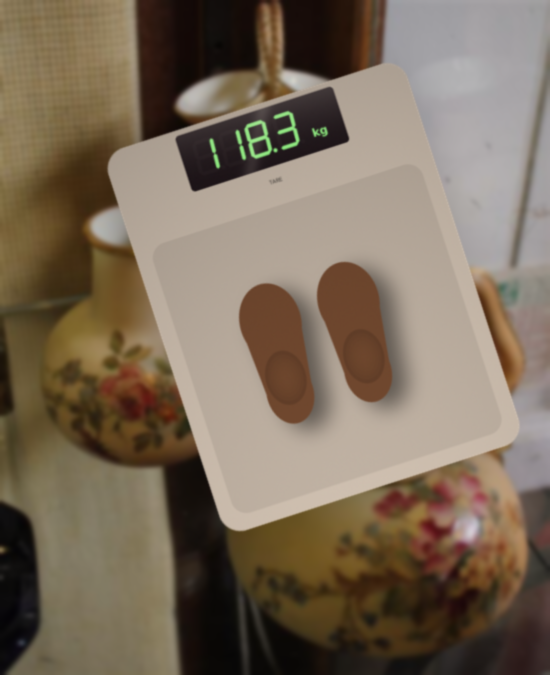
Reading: 118.3,kg
